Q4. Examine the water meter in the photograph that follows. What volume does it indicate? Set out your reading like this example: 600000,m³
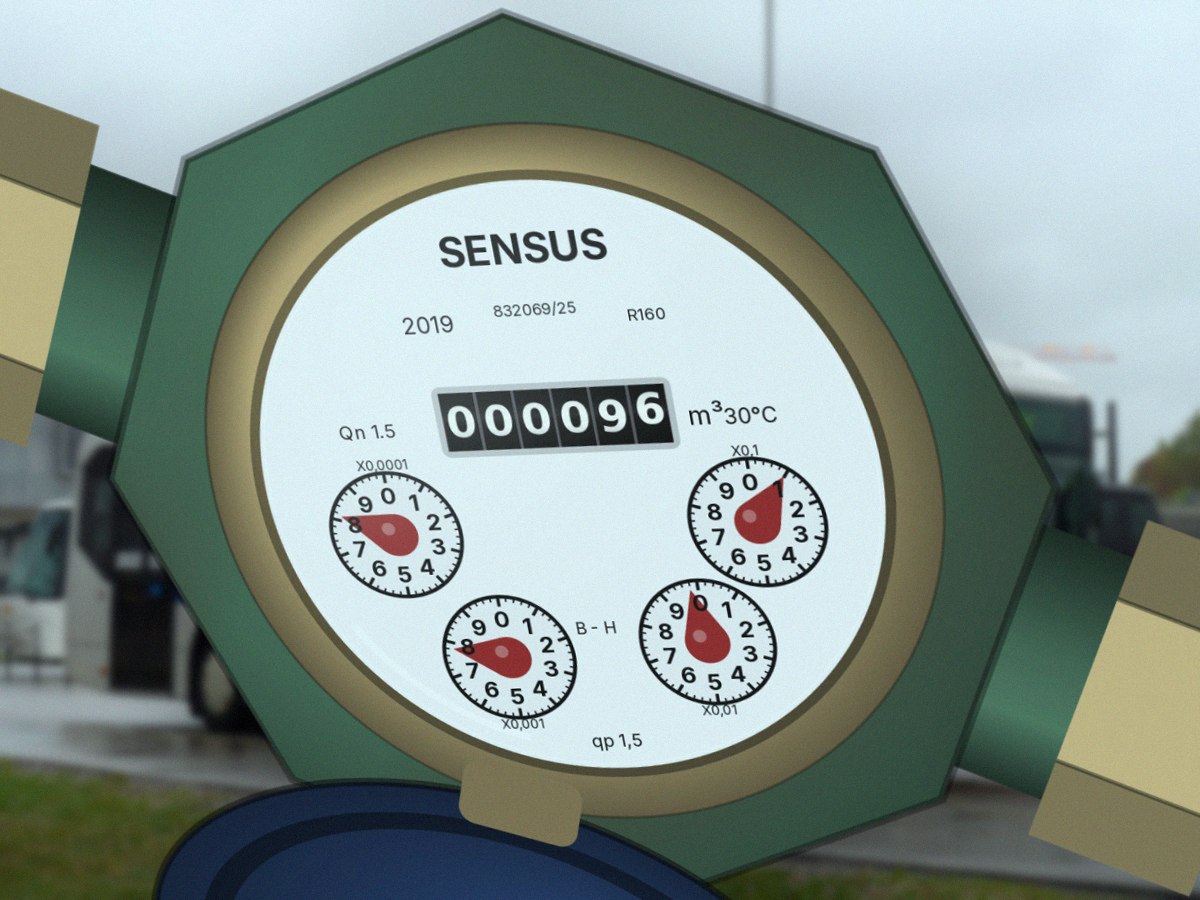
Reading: 96.0978,m³
